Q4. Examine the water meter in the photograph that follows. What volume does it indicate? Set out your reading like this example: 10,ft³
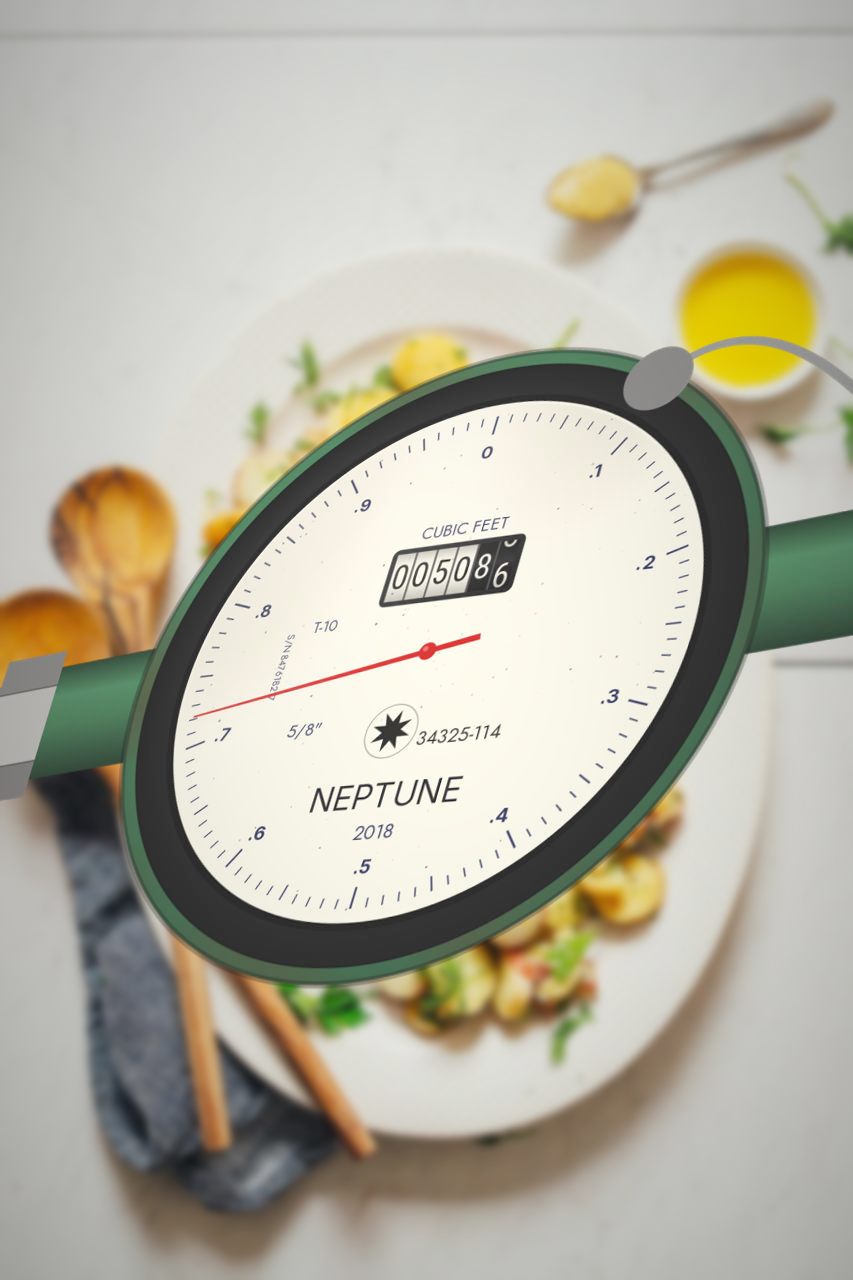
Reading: 5085.72,ft³
